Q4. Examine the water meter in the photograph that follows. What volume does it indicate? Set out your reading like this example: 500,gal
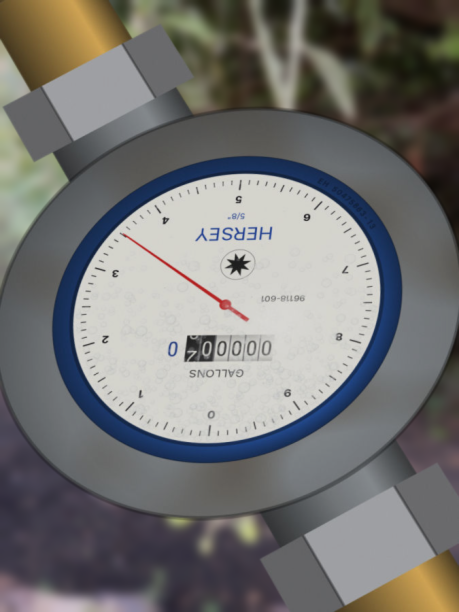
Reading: 23.5,gal
